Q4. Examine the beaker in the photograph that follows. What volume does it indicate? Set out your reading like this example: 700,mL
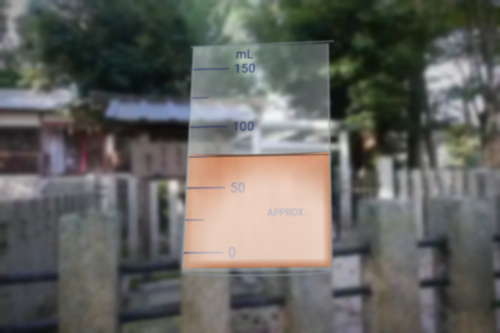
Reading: 75,mL
